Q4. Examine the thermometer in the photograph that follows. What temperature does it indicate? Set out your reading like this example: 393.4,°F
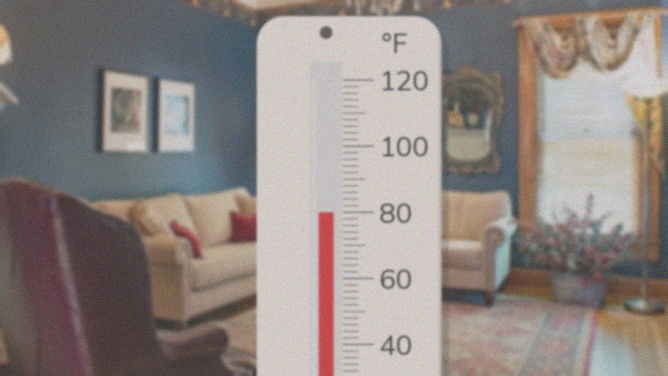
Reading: 80,°F
